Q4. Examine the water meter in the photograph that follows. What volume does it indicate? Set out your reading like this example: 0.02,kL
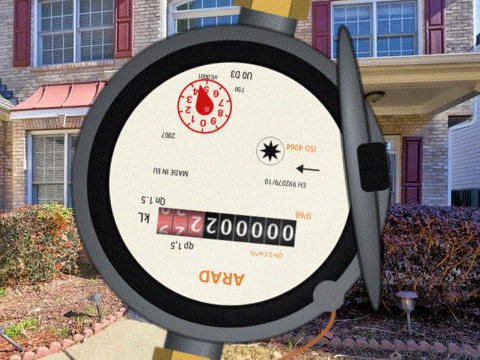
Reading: 2.2294,kL
